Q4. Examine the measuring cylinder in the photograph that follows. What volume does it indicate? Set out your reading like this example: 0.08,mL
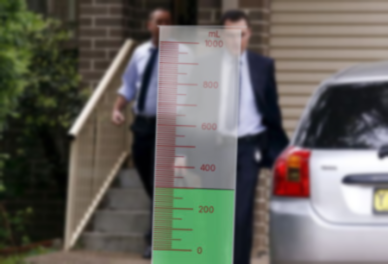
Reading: 300,mL
